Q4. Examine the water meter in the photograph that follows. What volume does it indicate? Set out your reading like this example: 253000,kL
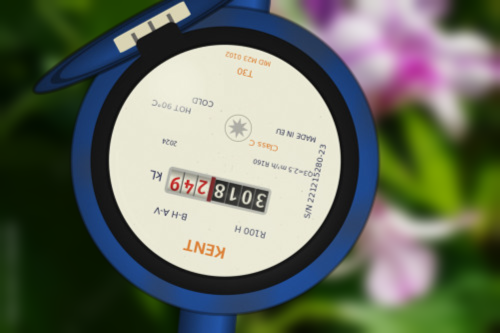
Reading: 3018.249,kL
